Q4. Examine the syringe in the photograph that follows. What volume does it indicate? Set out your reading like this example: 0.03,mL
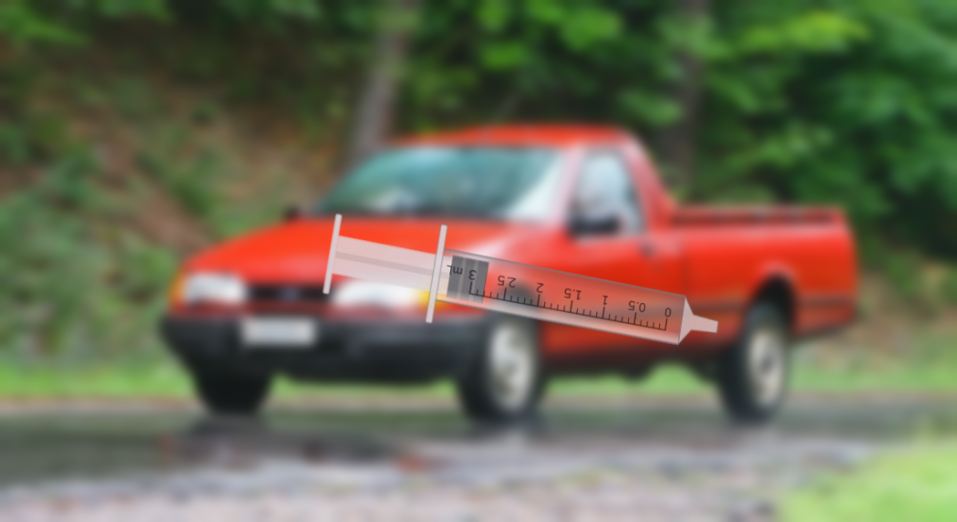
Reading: 2.8,mL
